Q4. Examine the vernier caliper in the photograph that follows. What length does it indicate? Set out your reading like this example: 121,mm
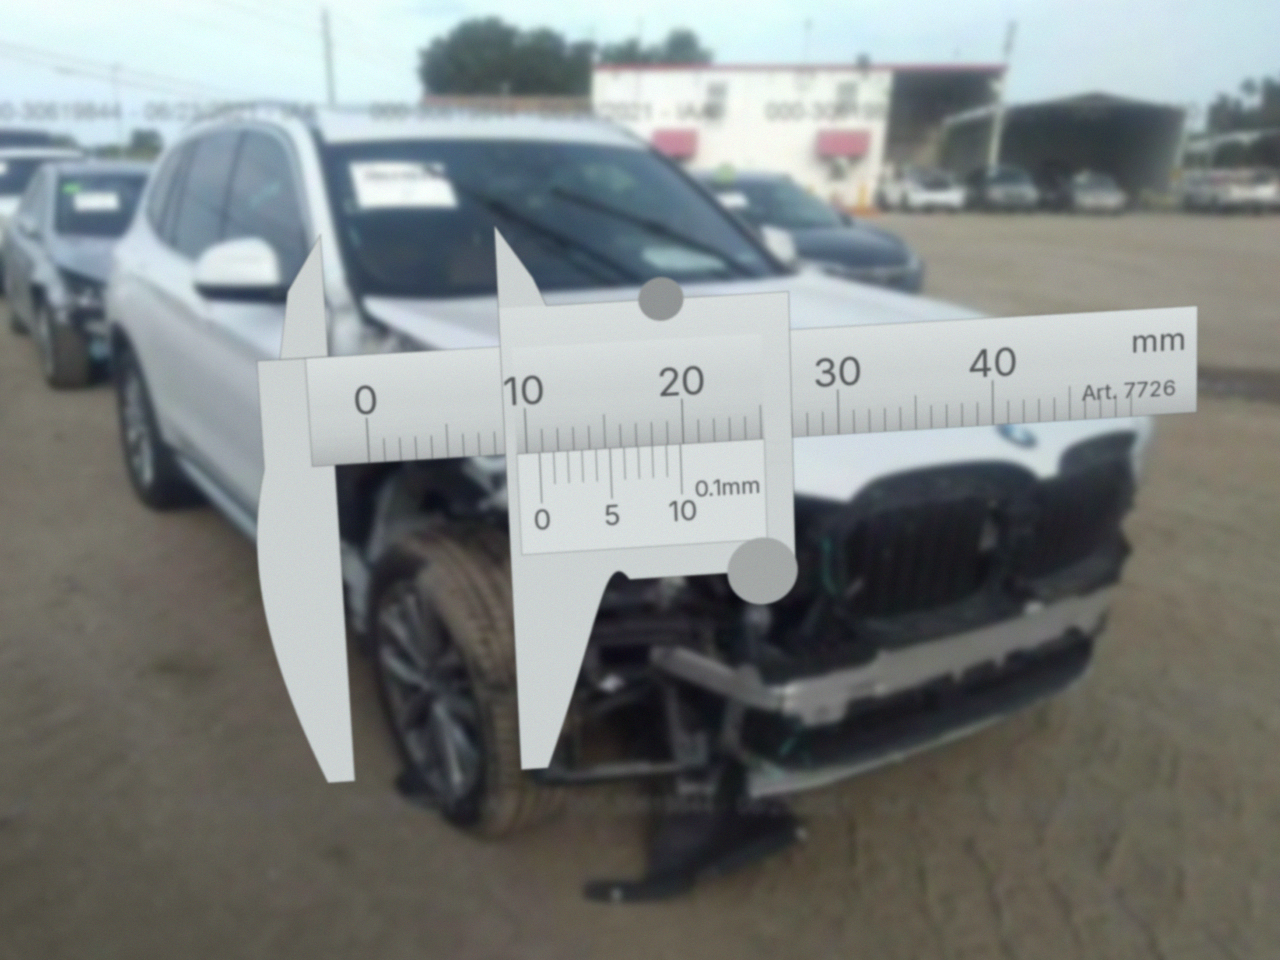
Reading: 10.8,mm
